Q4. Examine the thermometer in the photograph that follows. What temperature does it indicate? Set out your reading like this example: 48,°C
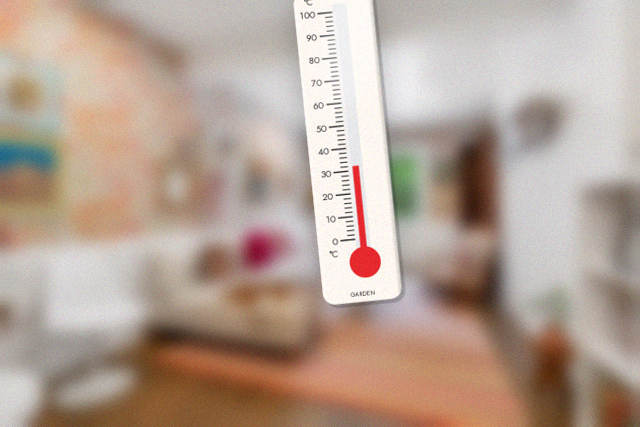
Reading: 32,°C
